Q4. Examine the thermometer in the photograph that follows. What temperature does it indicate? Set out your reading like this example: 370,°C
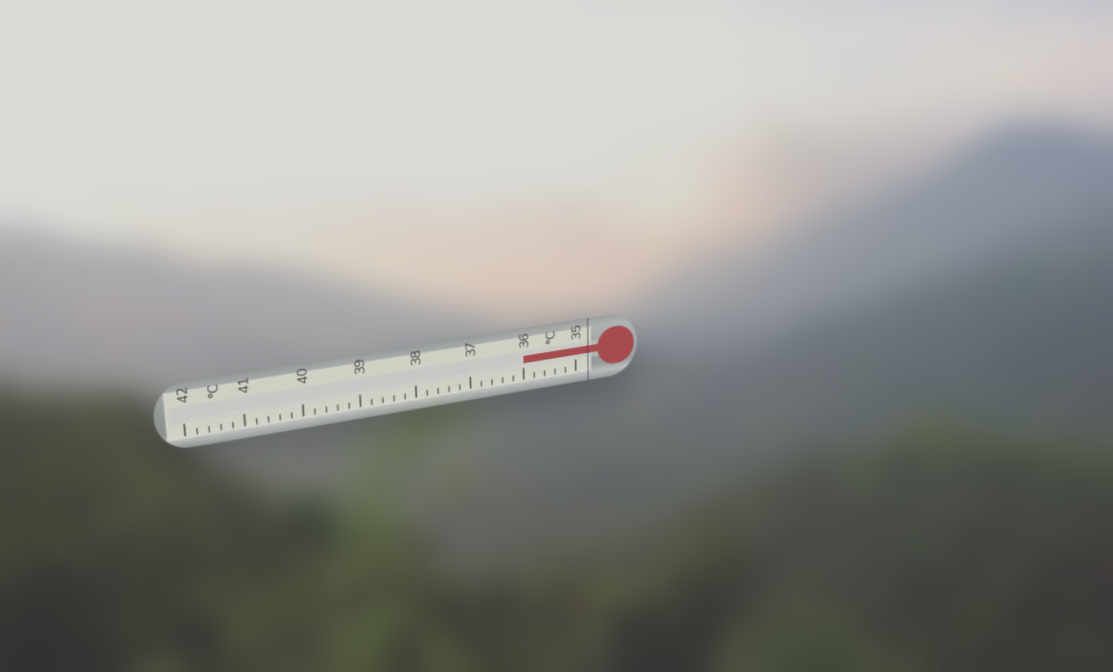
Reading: 36,°C
